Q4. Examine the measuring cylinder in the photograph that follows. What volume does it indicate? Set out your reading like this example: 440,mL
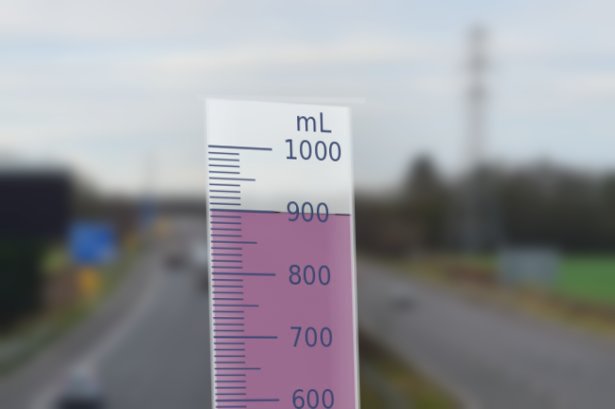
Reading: 900,mL
